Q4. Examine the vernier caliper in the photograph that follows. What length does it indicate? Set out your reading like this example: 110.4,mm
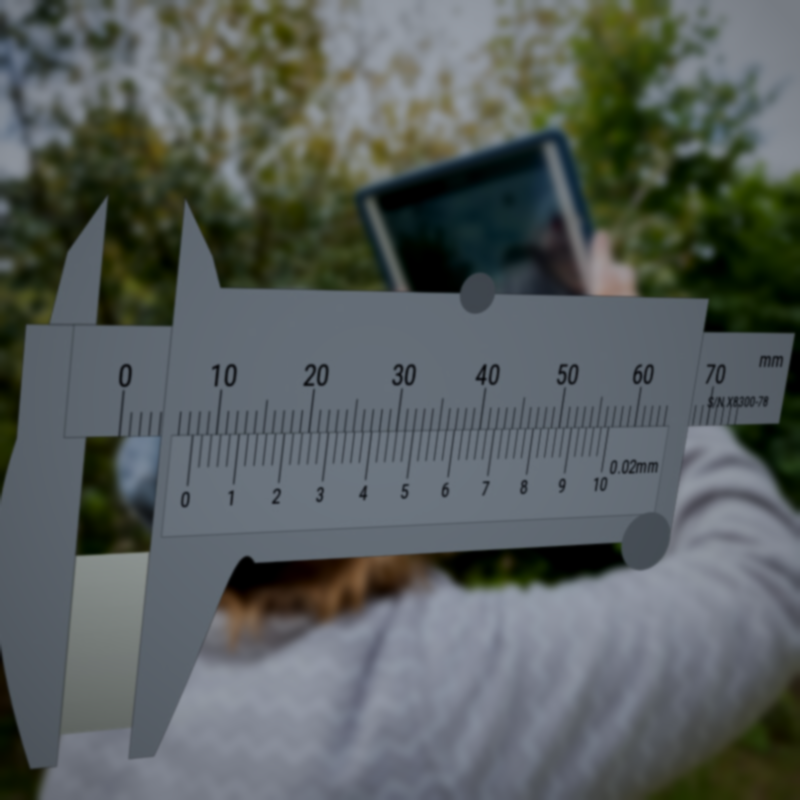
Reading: 7.5,mm
